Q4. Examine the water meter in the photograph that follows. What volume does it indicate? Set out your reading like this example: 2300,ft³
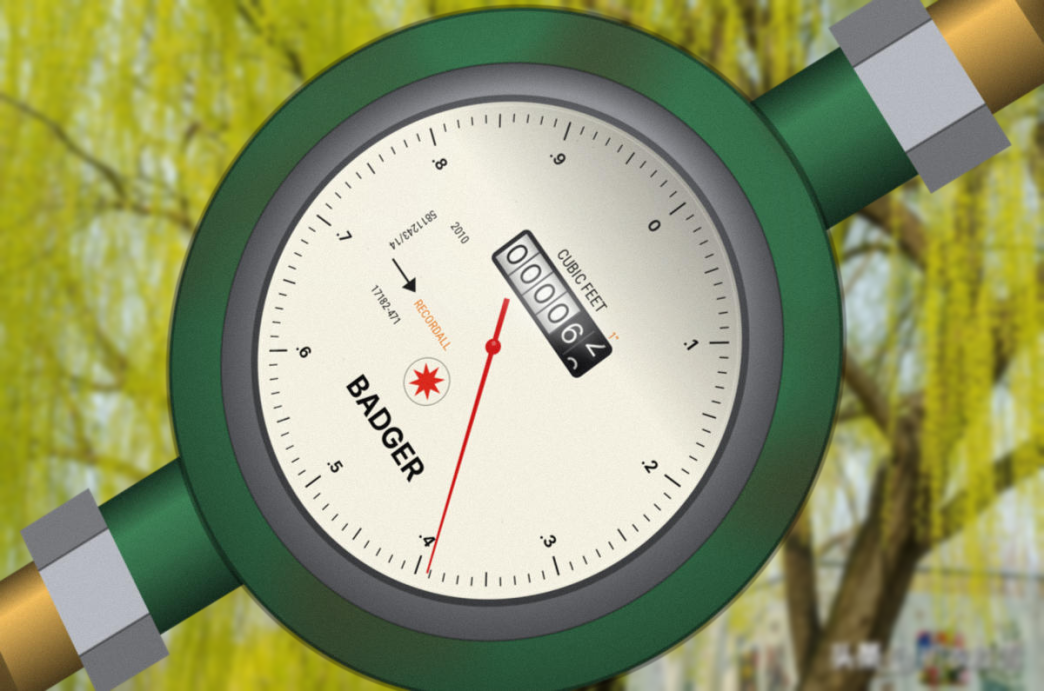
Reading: 62.39,ft³
